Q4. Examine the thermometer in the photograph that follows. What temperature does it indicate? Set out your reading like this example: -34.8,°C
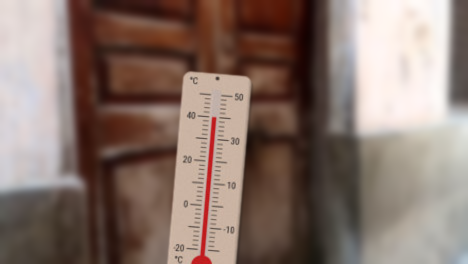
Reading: 40,°C
